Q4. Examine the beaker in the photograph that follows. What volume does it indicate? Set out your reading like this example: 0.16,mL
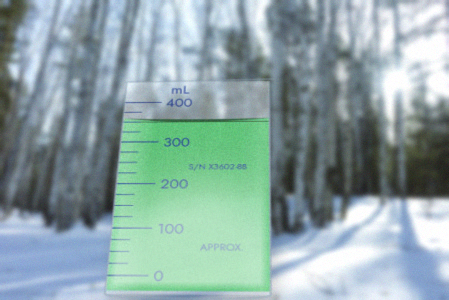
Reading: 350,mL
